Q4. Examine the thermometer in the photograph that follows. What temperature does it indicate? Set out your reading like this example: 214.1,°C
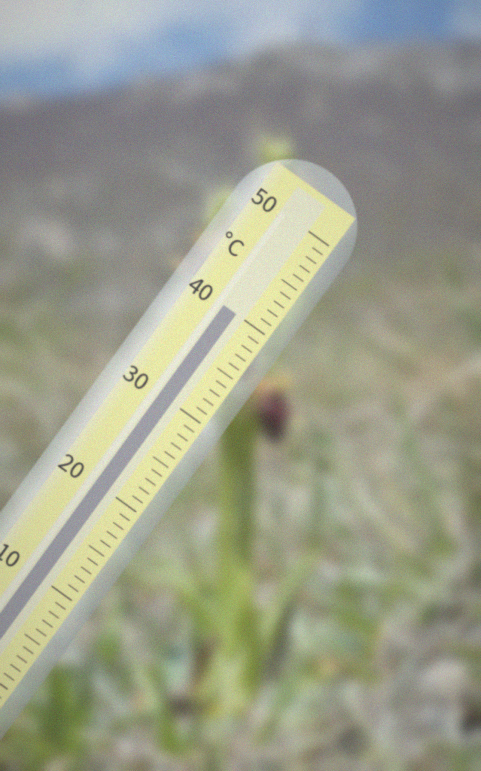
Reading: 40,°C
